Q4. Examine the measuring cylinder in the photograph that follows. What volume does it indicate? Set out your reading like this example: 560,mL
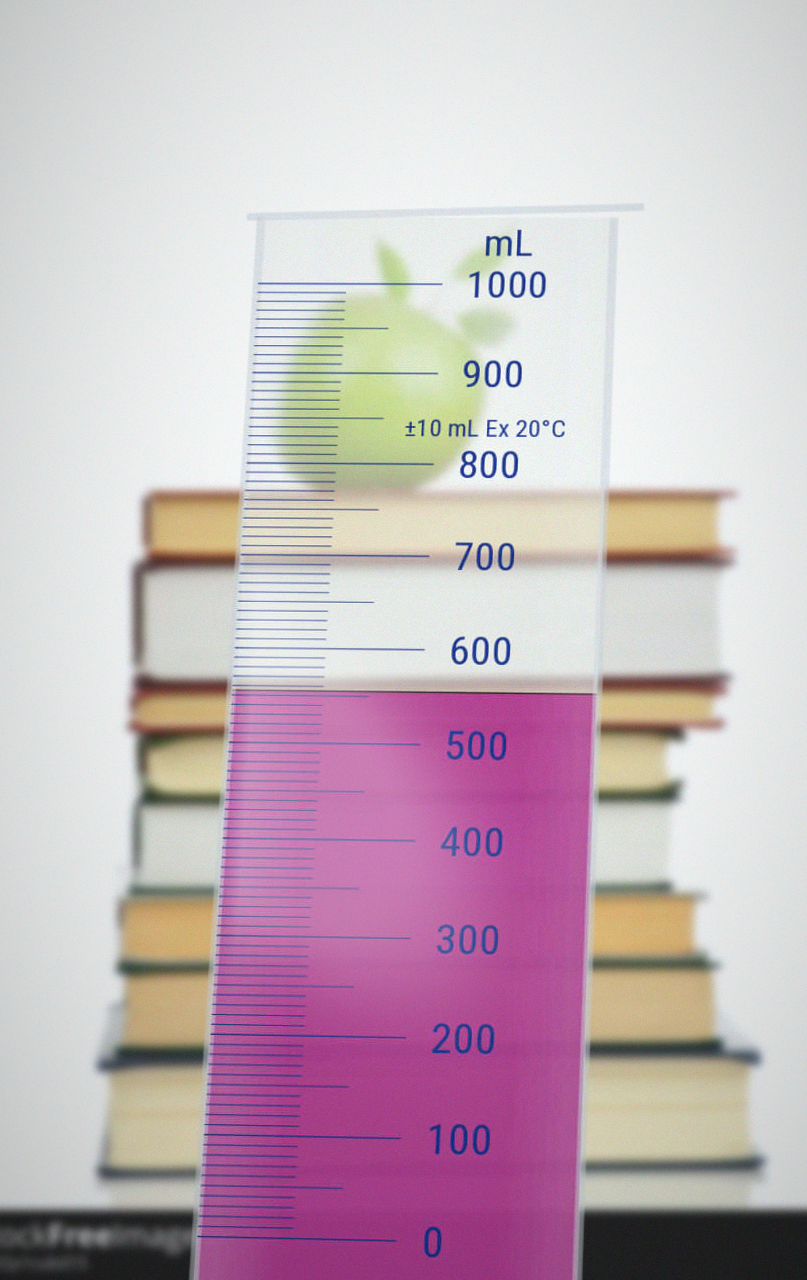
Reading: 555,mL
